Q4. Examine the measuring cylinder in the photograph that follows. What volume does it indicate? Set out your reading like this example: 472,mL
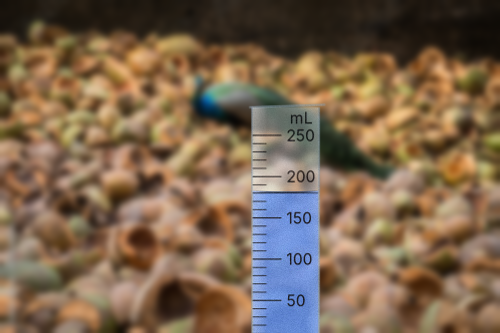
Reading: 180,mL
